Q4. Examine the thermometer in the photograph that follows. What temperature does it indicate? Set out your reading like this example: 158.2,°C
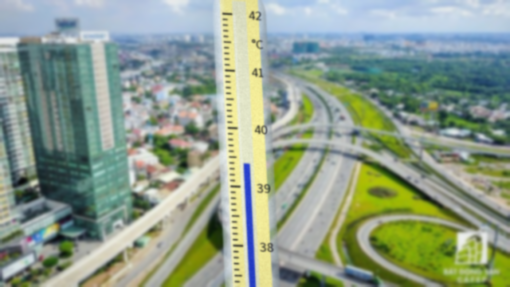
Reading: 39.4,°C
